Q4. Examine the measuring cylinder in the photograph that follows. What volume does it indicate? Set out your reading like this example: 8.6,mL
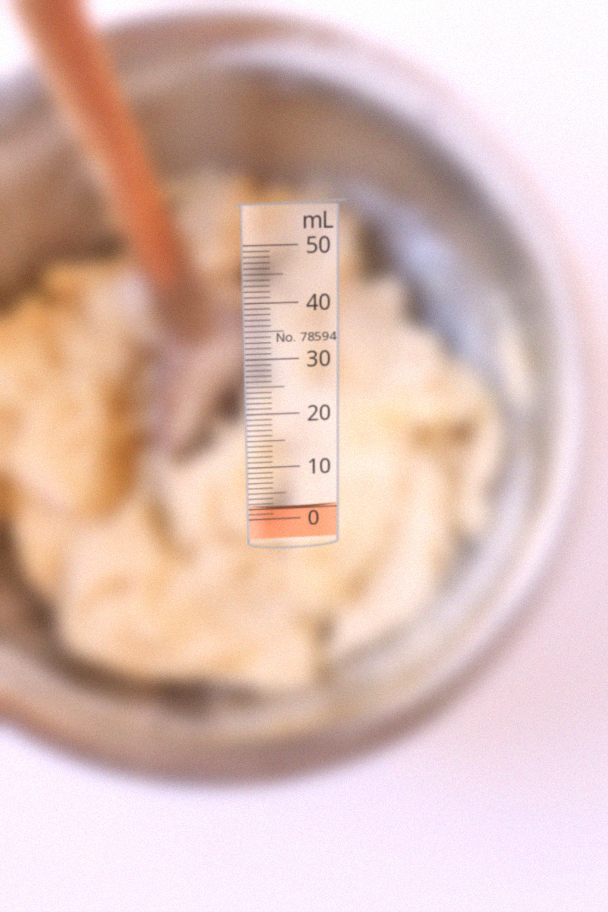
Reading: 2,mL
